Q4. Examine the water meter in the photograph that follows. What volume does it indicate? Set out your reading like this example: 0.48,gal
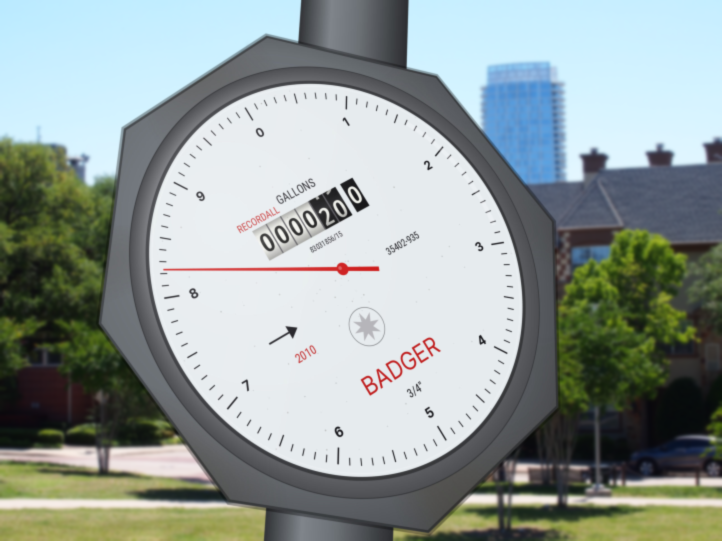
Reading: 198.2,gal
